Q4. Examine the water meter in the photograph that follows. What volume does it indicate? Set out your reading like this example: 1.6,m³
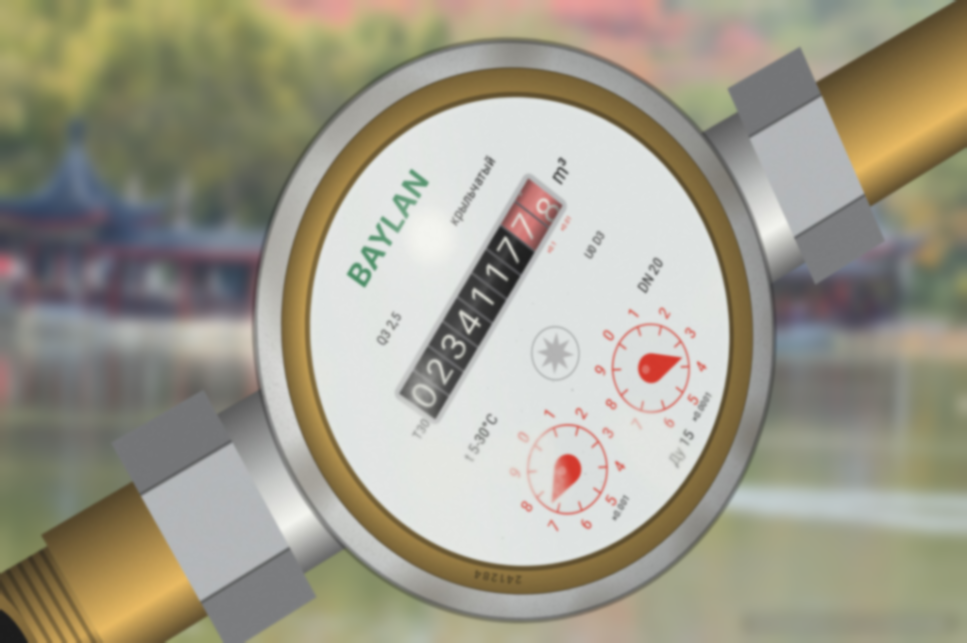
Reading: 234117.7773,m³
